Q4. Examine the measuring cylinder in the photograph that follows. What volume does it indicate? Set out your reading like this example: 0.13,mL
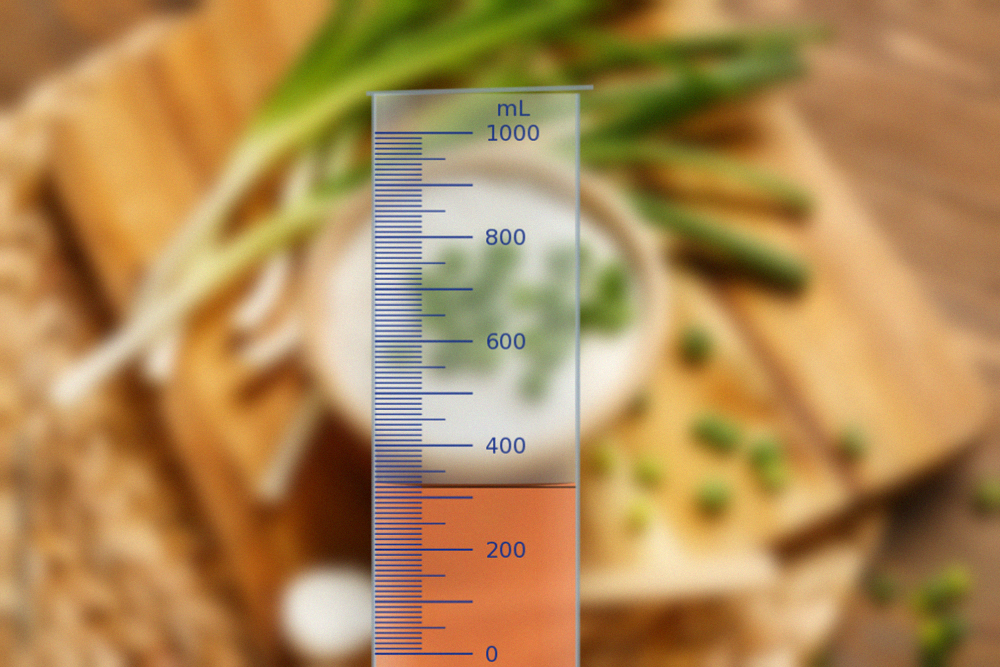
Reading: 320,mL
